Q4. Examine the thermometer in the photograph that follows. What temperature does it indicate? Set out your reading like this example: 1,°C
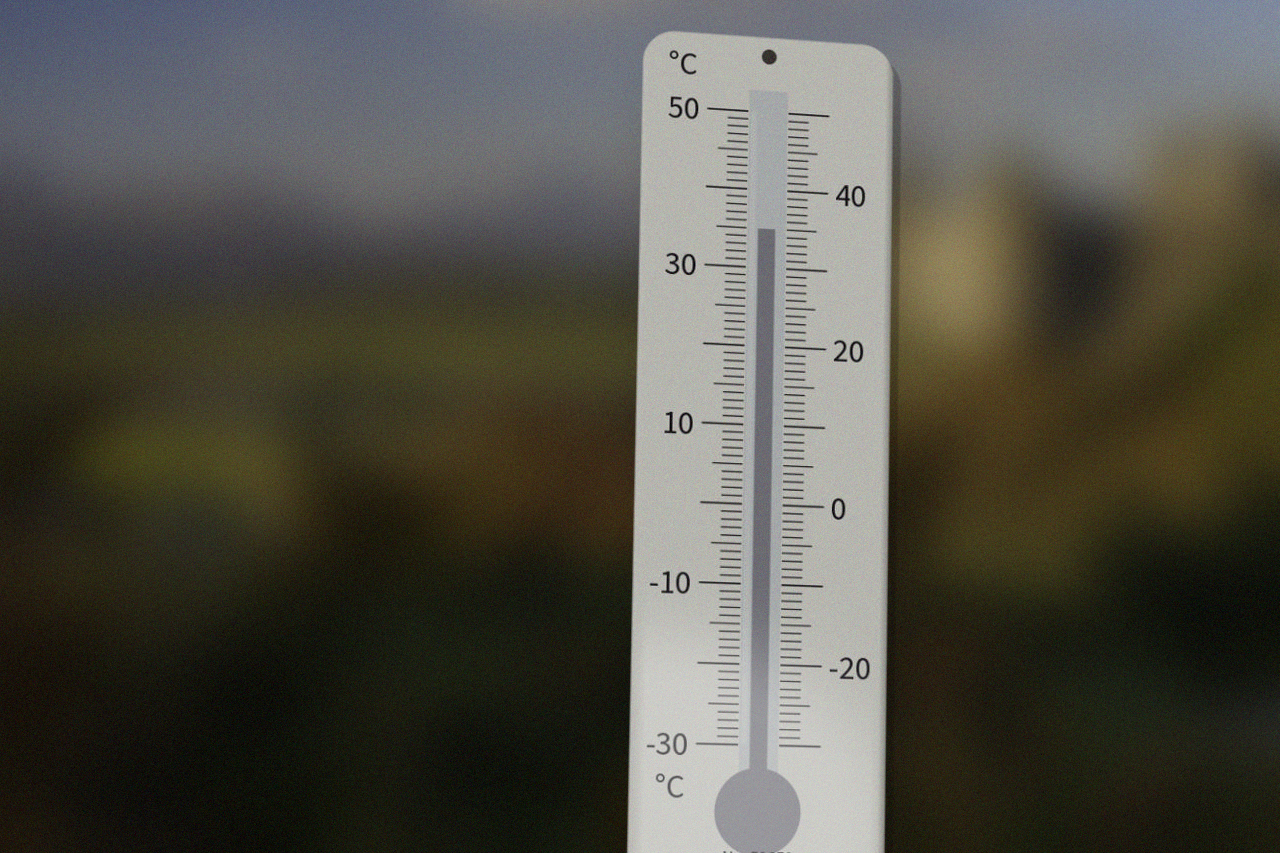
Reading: 35,°C
